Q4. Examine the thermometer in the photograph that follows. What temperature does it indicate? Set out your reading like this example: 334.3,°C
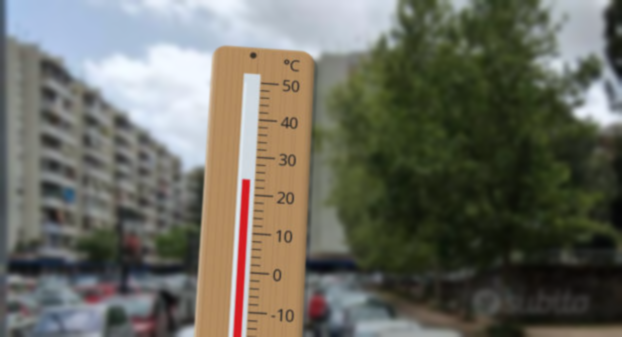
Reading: 24,°C
